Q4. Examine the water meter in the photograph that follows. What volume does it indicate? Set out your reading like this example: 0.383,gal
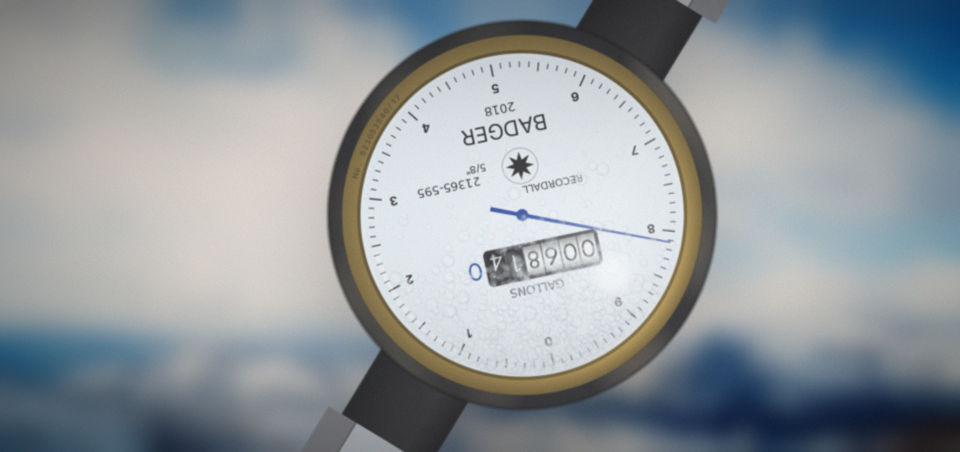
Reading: 68138.1,gal
